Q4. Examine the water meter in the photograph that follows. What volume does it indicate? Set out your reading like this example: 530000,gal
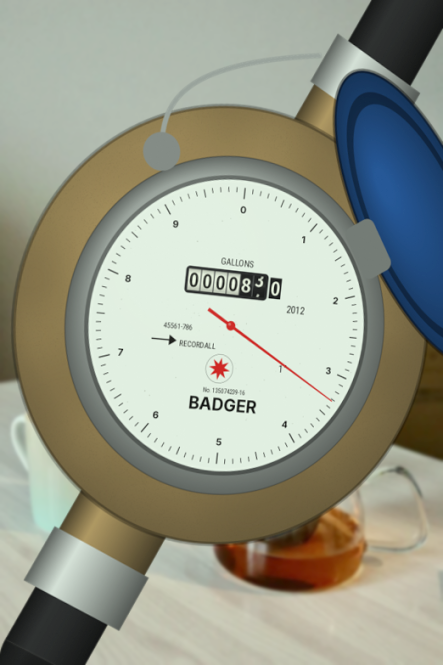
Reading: 833.3,gal
